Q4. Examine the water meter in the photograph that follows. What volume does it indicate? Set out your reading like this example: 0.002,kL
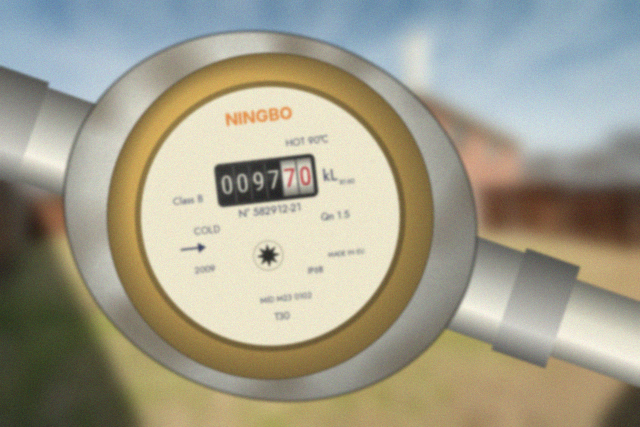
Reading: 97.70,kL
